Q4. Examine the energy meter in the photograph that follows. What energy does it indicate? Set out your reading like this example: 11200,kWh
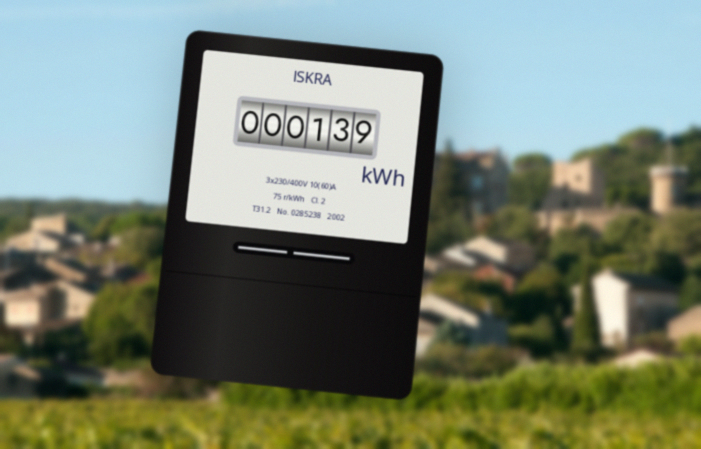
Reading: 139,kWh
